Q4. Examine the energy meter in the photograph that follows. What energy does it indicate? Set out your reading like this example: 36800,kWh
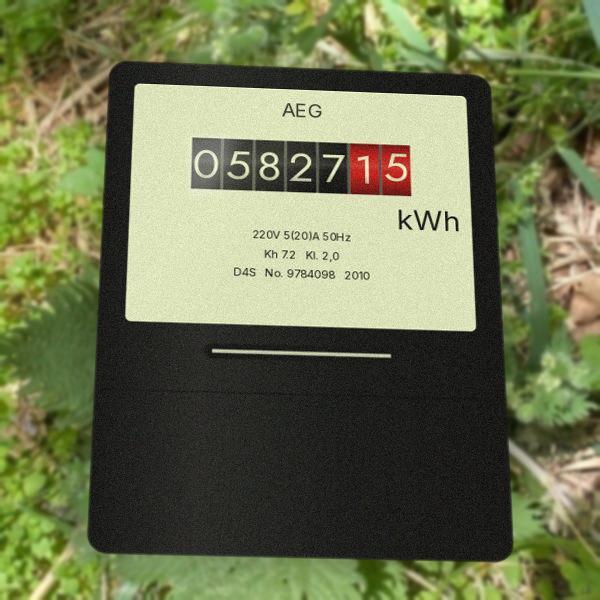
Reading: 5827.15,kWh
